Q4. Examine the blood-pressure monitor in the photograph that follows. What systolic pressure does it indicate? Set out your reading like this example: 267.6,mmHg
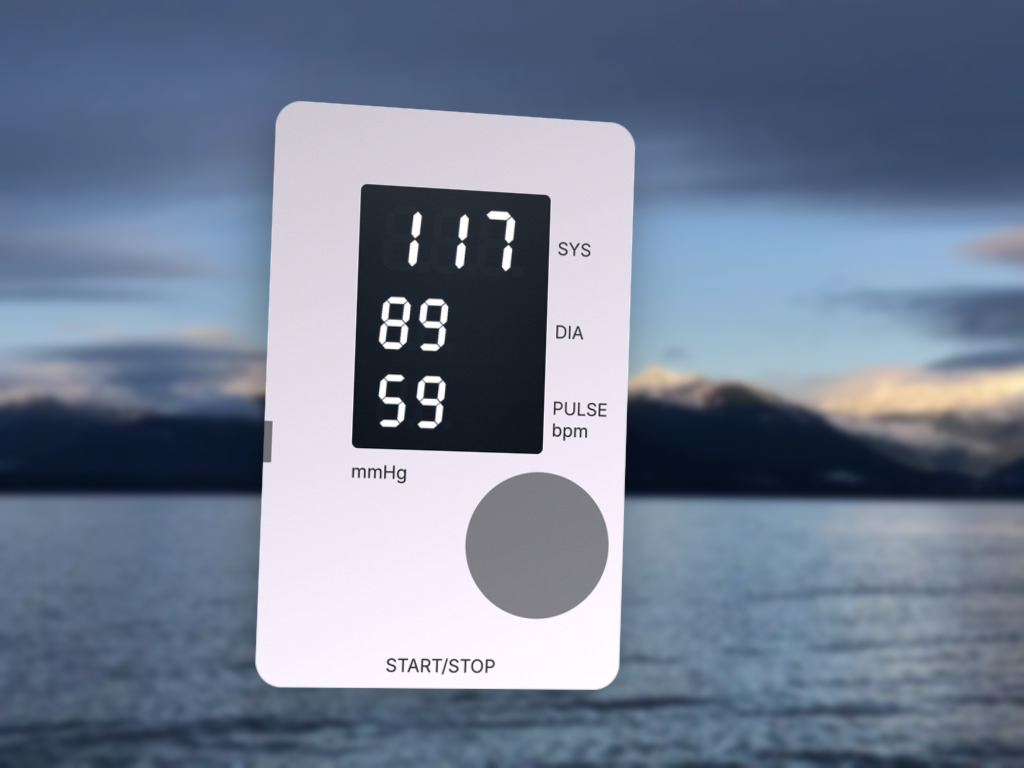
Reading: 117,mmHg
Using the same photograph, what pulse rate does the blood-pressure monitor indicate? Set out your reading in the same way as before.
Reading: 59,bpm
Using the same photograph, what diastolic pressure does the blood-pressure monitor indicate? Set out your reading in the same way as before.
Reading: 89,mmHg
